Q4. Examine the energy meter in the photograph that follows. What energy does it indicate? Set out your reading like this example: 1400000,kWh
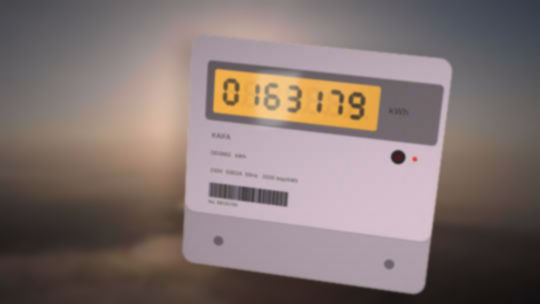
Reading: 163179,kWh
